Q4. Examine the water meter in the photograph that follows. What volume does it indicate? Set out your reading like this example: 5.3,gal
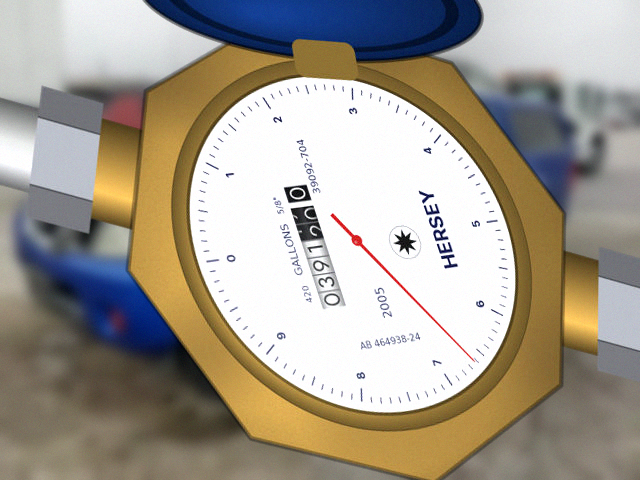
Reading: 391196.6,gal
